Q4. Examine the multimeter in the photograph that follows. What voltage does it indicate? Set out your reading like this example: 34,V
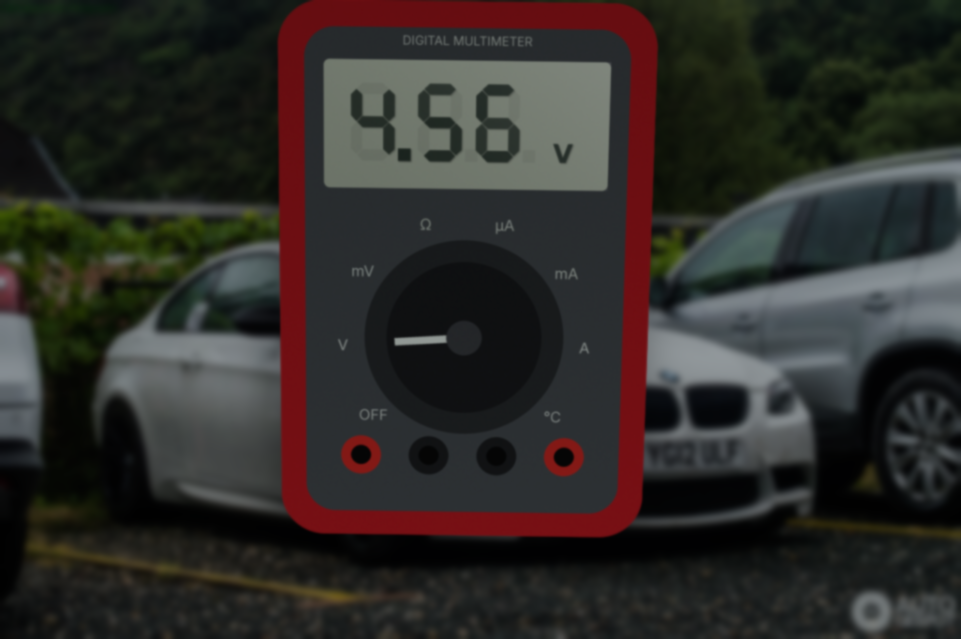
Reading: 4.56,V
